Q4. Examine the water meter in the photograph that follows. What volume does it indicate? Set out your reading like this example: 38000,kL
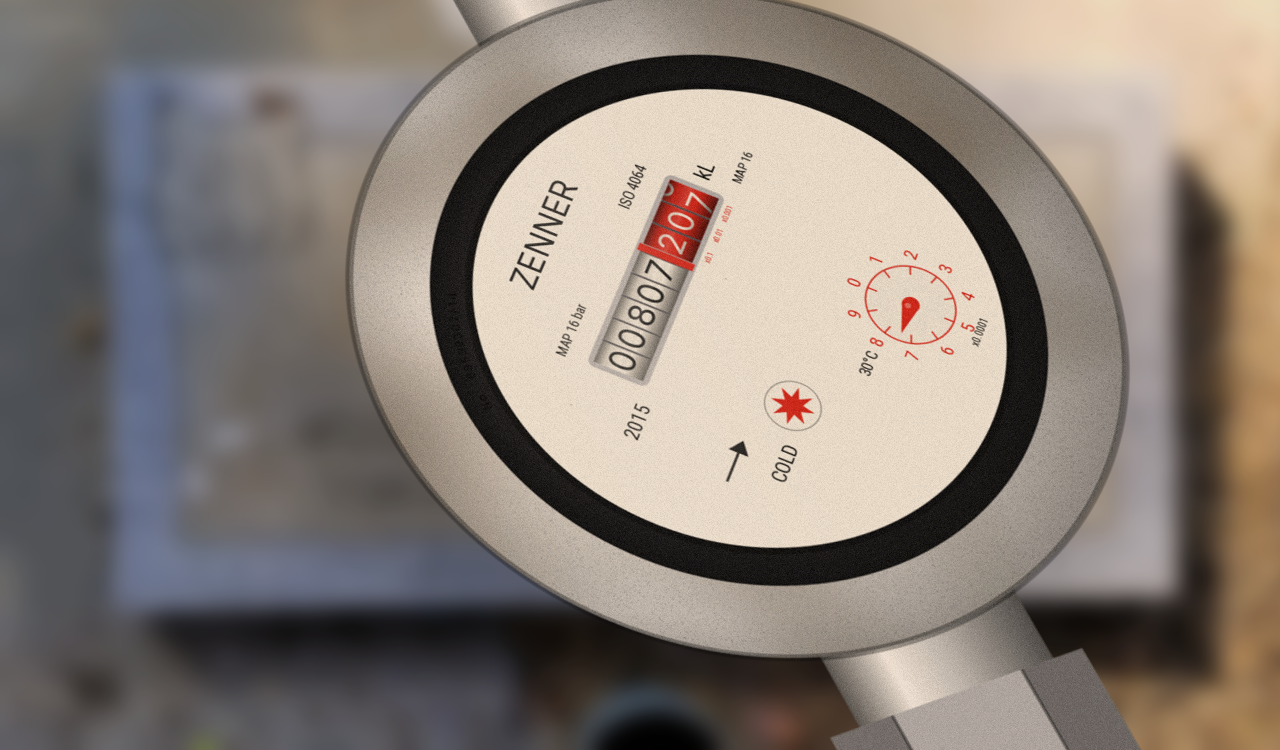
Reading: 807.2067,kL
